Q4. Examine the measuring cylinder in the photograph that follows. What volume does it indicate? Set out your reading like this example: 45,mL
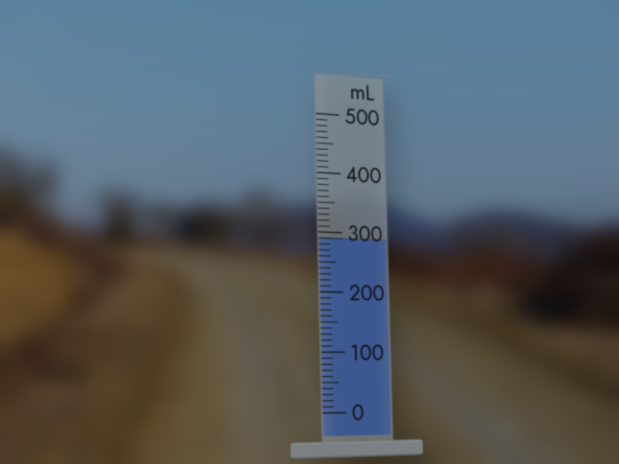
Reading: 290,mL
